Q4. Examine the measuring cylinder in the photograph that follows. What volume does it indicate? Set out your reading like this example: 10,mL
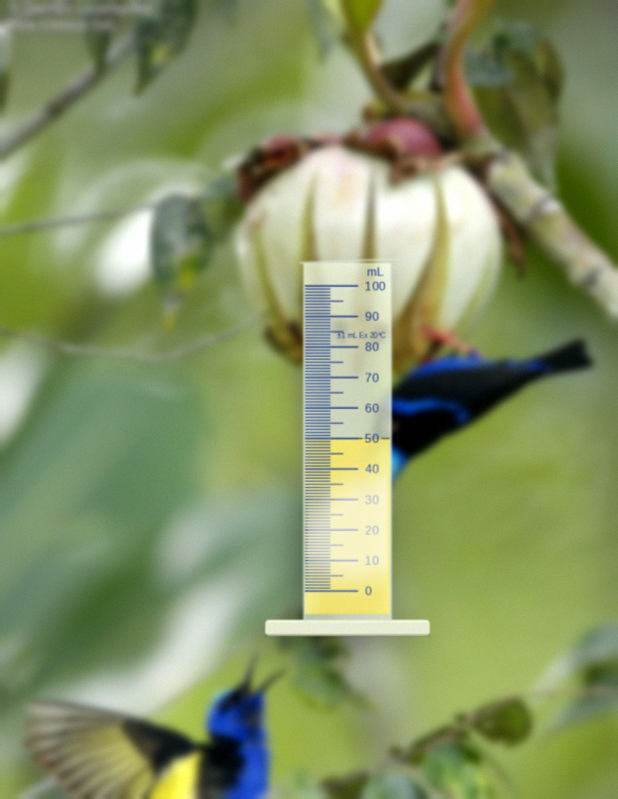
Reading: 50,mL
